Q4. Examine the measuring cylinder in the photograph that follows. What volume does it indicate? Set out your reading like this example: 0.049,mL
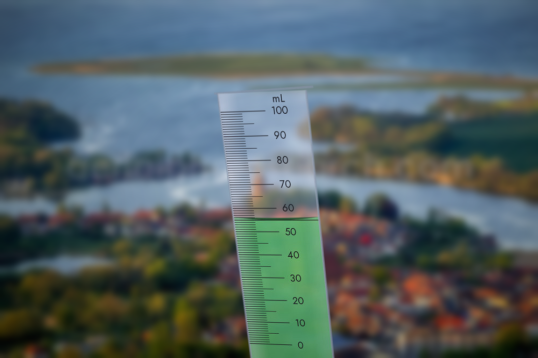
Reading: 55,mL
